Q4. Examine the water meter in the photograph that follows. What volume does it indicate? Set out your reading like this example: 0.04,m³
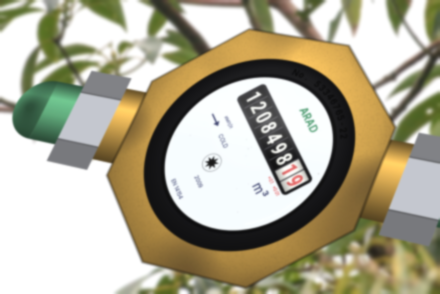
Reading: 1208498.19,m³
